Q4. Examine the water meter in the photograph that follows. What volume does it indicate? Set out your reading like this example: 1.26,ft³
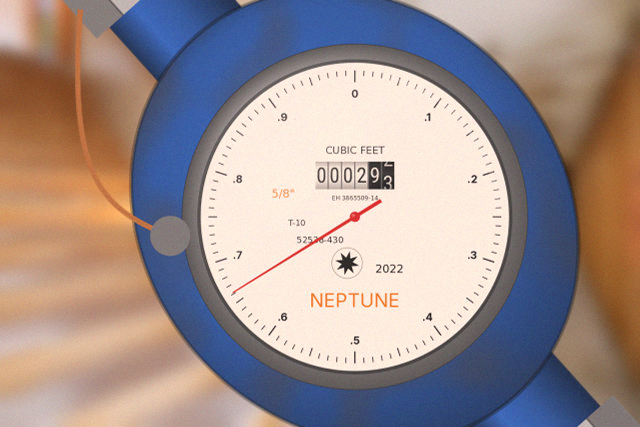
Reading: 292.66,ft³
